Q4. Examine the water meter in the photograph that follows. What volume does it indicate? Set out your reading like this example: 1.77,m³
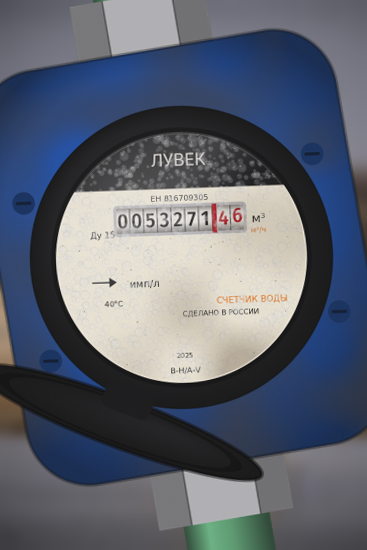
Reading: 53271.46,m³
